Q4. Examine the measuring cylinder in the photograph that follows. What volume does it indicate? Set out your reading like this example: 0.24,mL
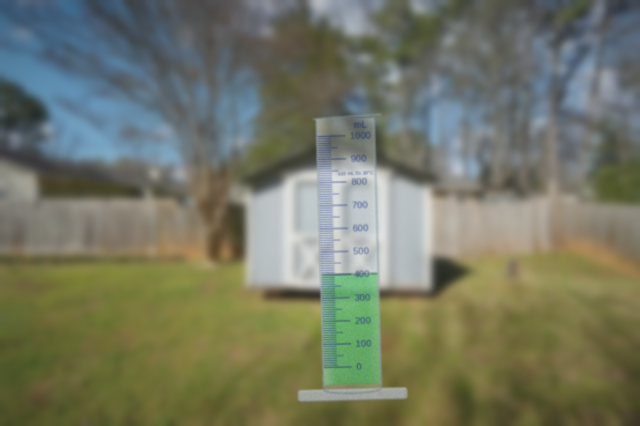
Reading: 400,mL
